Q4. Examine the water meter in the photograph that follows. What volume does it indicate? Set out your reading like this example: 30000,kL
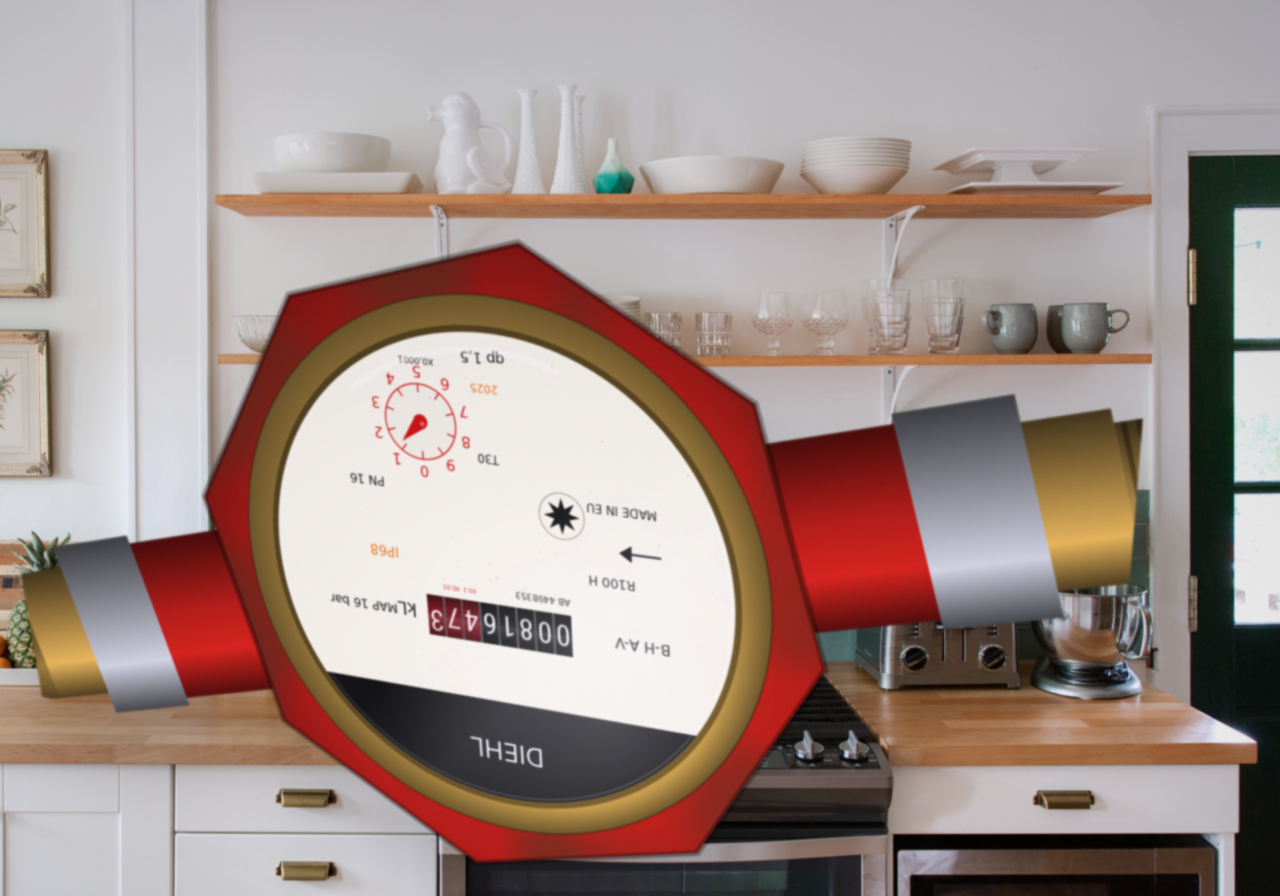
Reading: 816.4731,kL
